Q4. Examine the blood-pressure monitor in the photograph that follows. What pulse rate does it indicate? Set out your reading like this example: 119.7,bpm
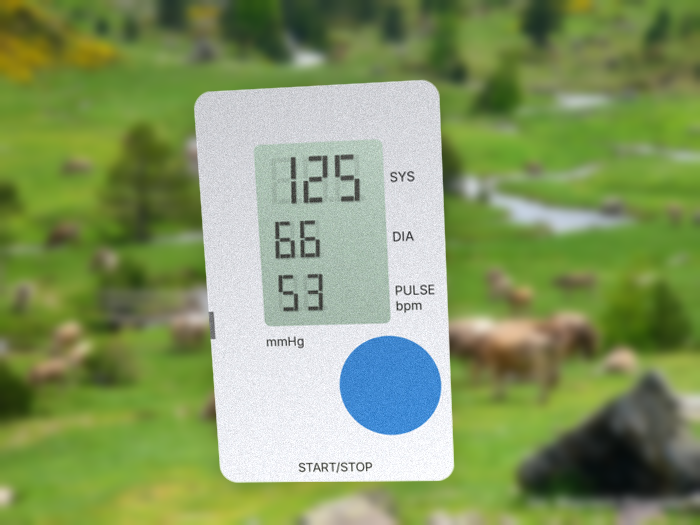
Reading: 53,bpm
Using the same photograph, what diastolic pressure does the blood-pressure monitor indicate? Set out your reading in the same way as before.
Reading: 66,mmHg
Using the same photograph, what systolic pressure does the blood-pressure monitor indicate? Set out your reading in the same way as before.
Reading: 125,mmHg
